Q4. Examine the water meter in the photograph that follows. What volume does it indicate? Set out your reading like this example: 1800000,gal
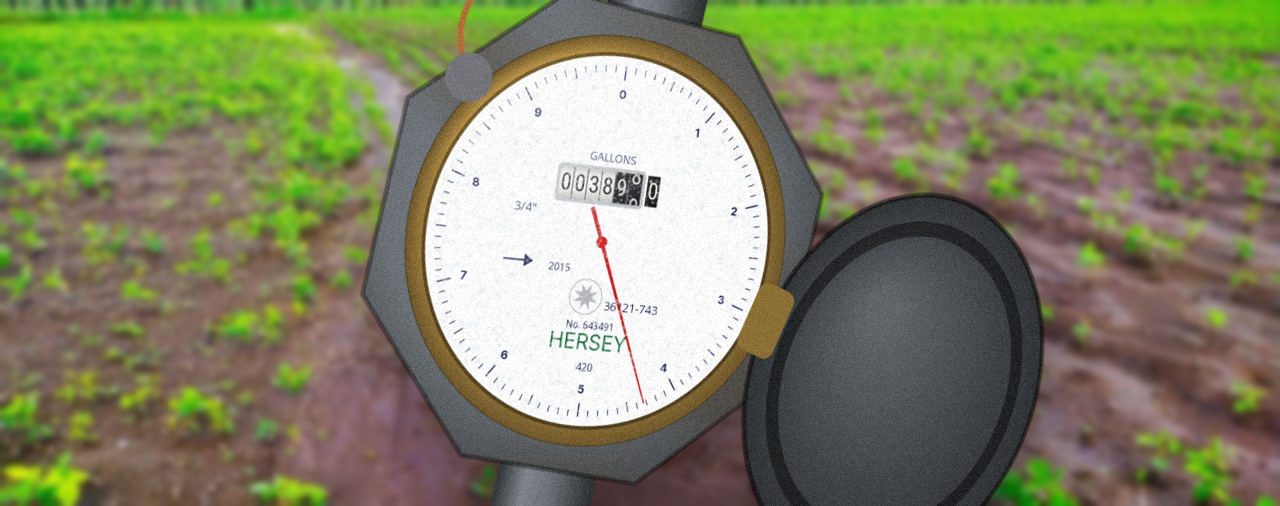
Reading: 38984.3,gal
